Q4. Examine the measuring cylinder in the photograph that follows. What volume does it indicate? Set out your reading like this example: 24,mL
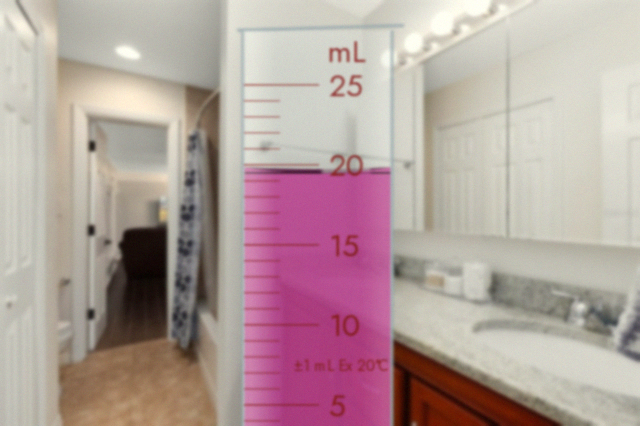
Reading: 19.5,mL
